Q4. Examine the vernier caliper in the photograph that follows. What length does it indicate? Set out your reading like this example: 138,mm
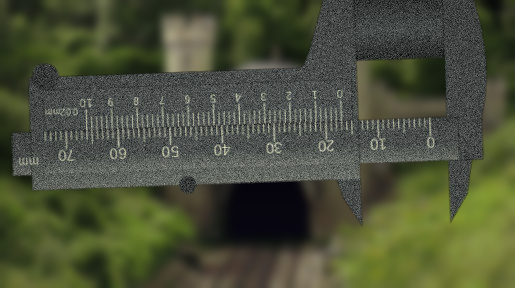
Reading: 17.0,mm
